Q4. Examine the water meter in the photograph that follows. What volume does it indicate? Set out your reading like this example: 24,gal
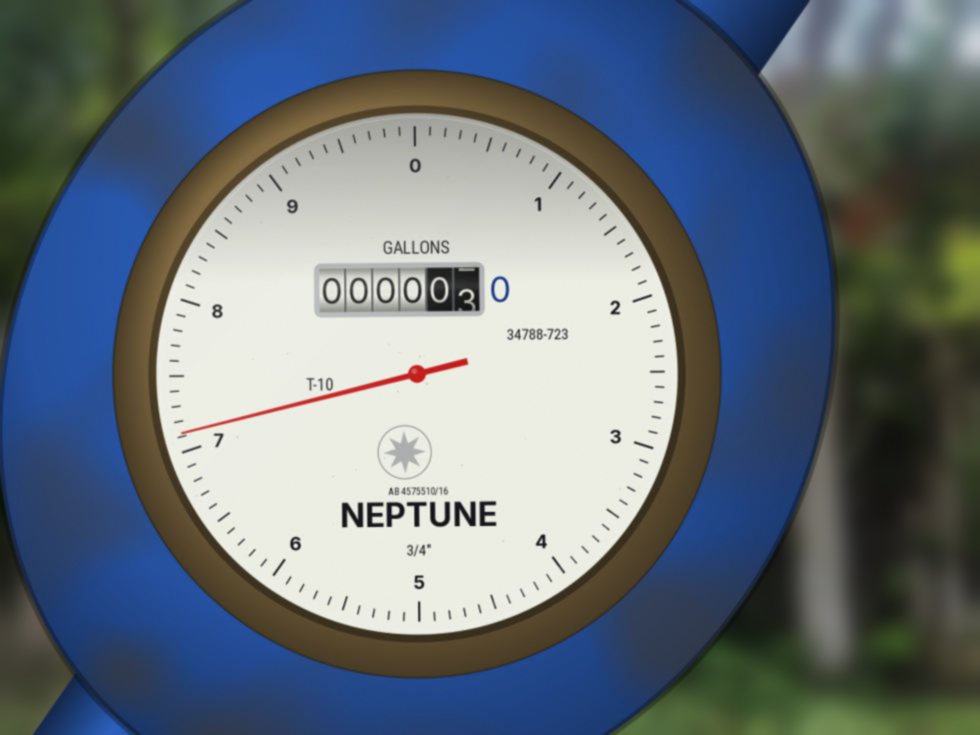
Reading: 27.1,gal
